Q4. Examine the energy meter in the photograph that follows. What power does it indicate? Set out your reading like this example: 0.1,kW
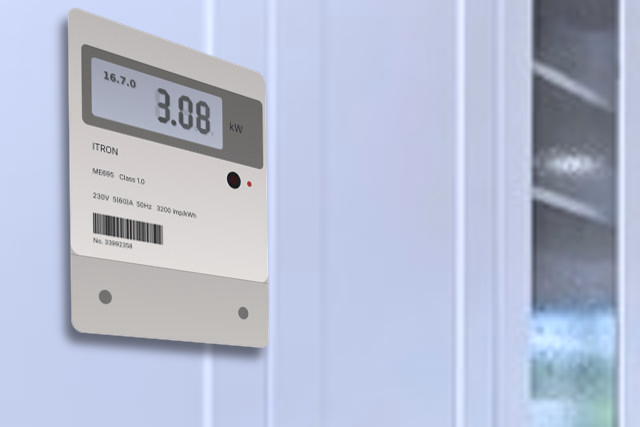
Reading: 3.08,kW
